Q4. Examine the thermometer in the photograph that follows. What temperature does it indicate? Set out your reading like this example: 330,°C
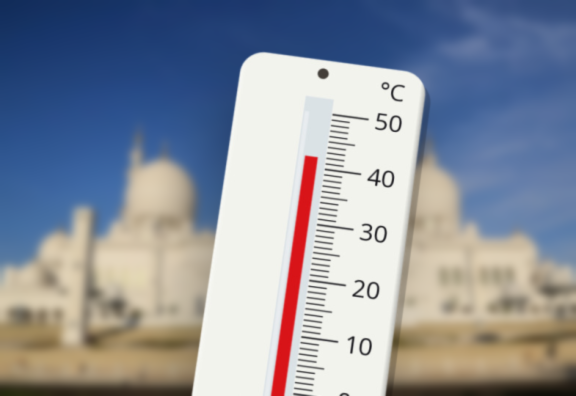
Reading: 42,°C
